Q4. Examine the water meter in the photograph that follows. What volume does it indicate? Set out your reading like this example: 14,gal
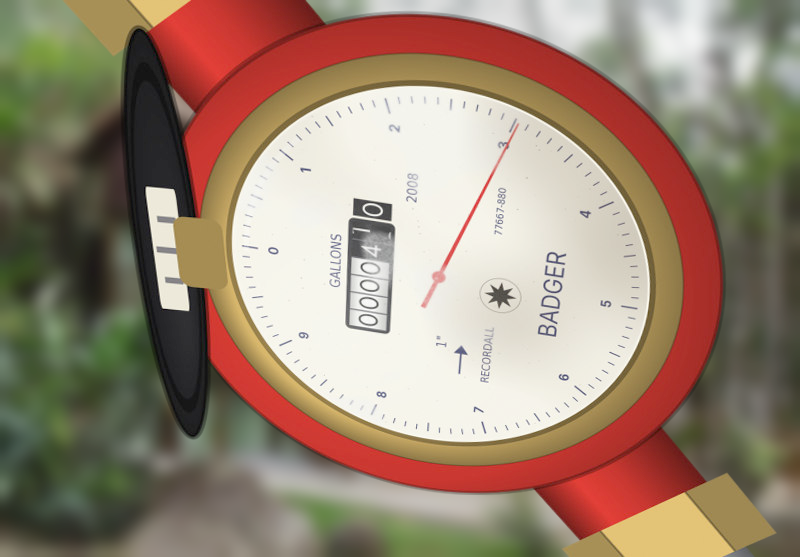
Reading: 413.0,gal
